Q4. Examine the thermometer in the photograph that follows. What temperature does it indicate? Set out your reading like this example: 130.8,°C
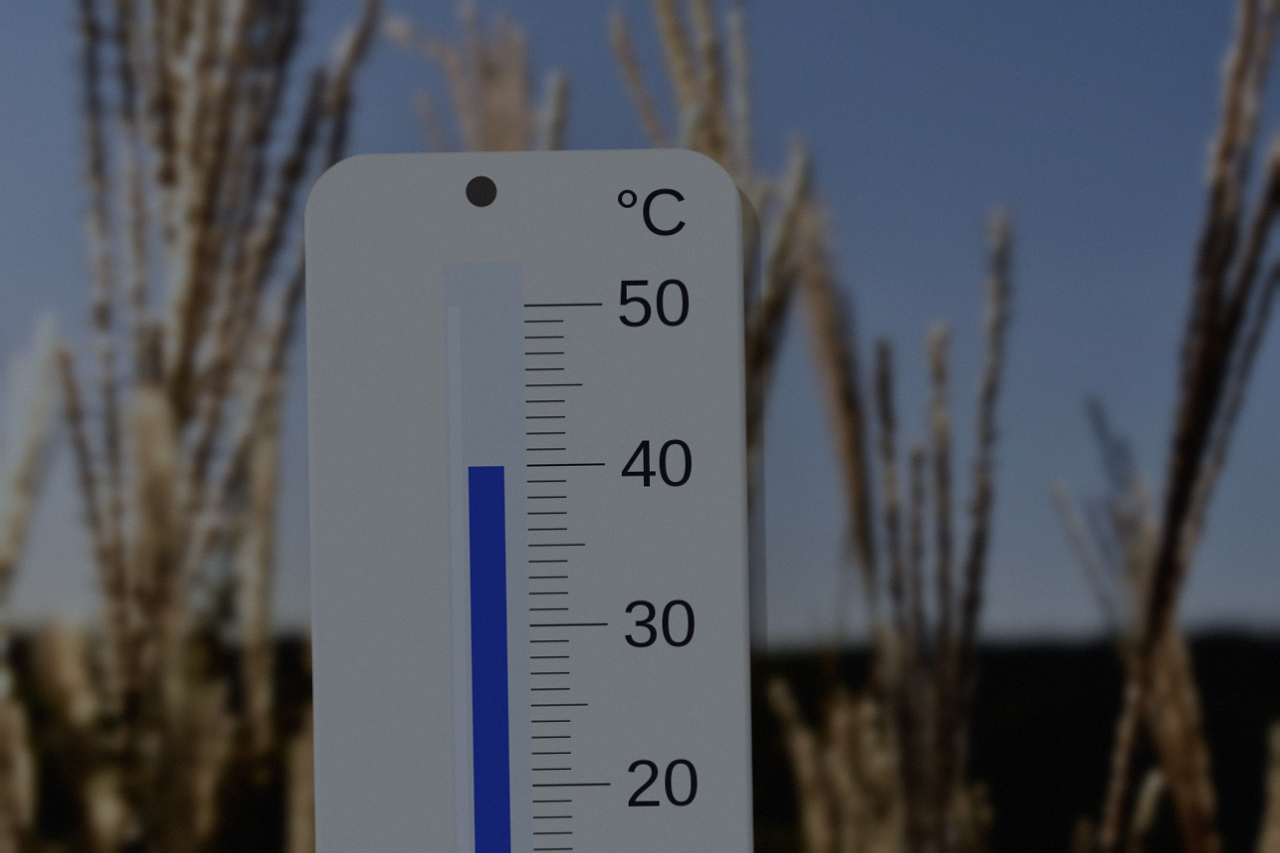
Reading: 40,°C
